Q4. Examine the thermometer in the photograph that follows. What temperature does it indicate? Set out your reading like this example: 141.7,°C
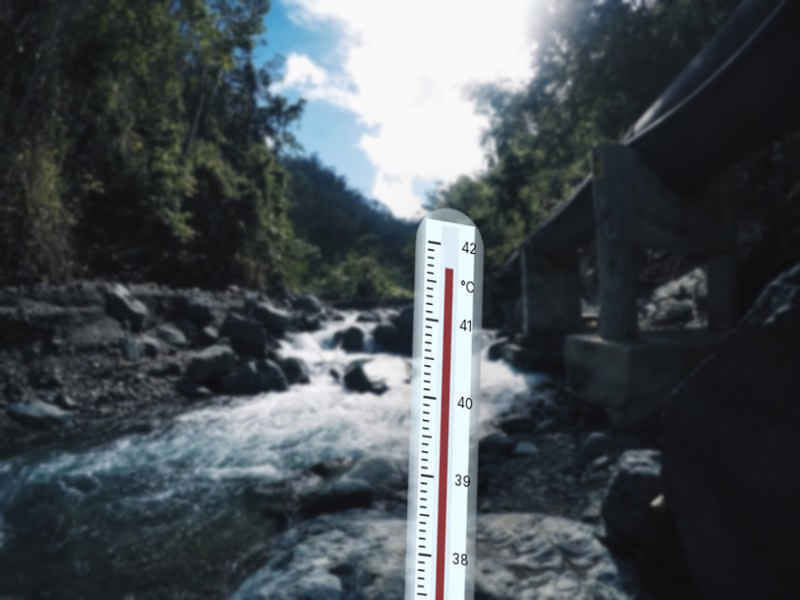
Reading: 41.7,°C
